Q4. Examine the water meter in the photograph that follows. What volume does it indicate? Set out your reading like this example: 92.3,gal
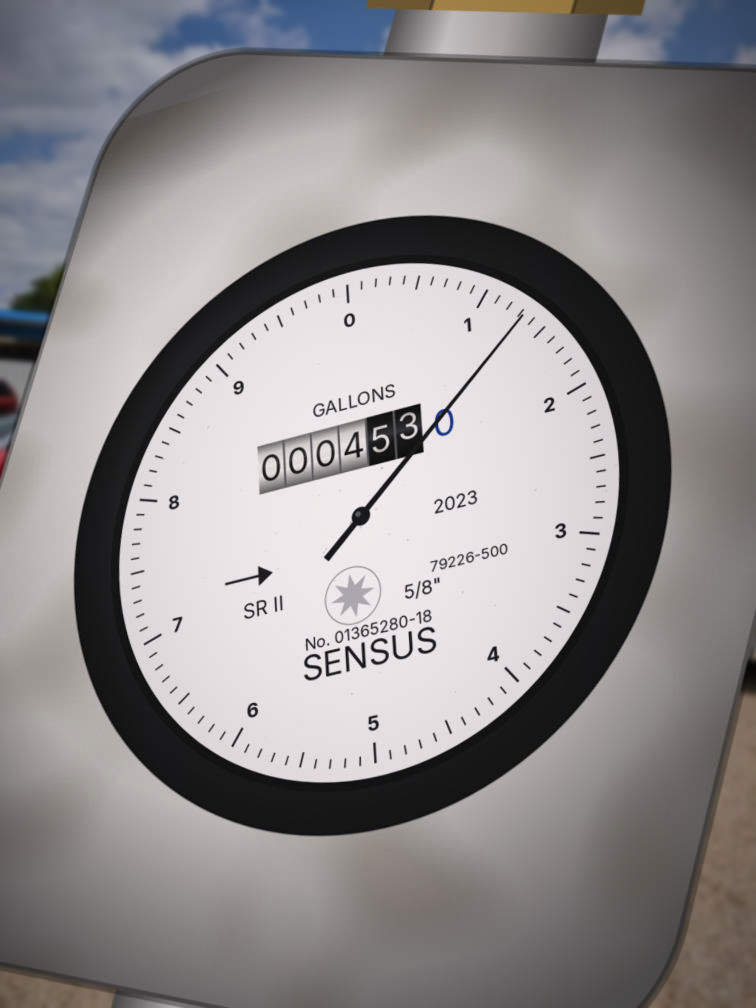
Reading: 4531.3,gal
